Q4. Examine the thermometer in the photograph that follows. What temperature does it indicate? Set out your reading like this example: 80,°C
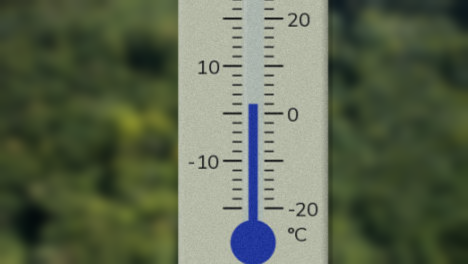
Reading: 2,°C
